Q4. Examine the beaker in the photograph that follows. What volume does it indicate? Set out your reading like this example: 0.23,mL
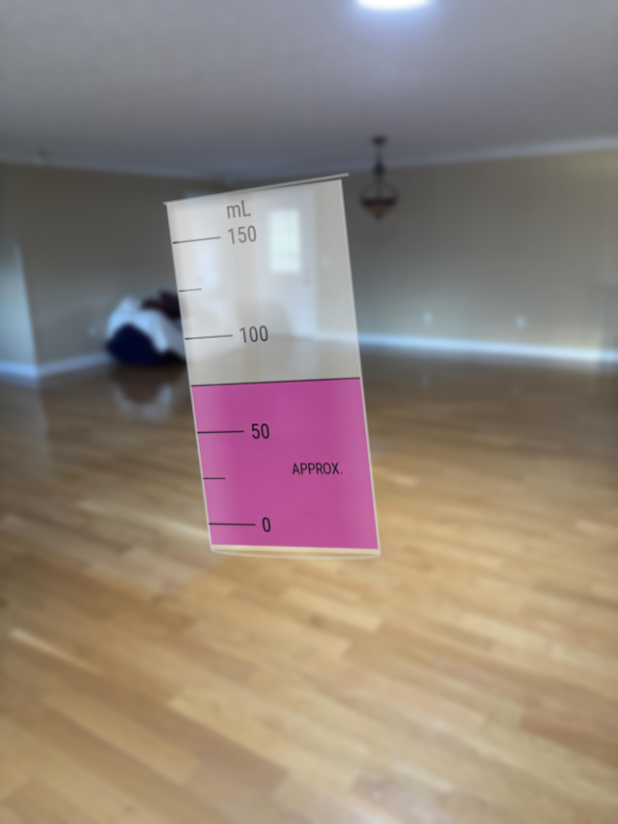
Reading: 75,mL
